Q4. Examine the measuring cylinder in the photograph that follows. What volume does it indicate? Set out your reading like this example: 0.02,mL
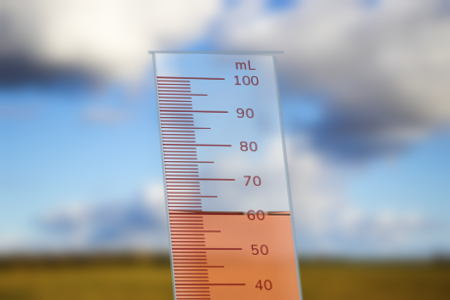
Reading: 60,mL
